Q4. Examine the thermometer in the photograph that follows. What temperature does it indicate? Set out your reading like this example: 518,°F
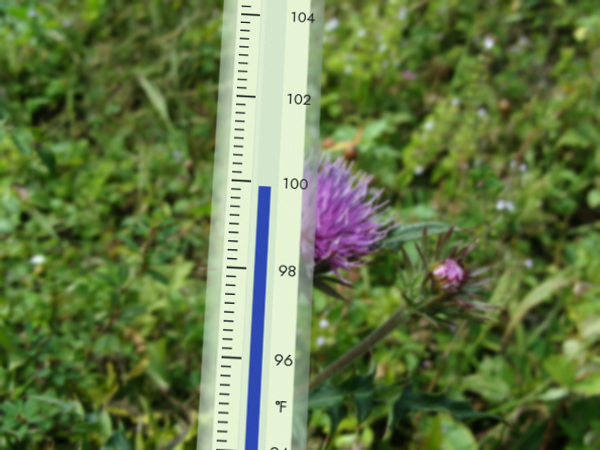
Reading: 99.9,°F
